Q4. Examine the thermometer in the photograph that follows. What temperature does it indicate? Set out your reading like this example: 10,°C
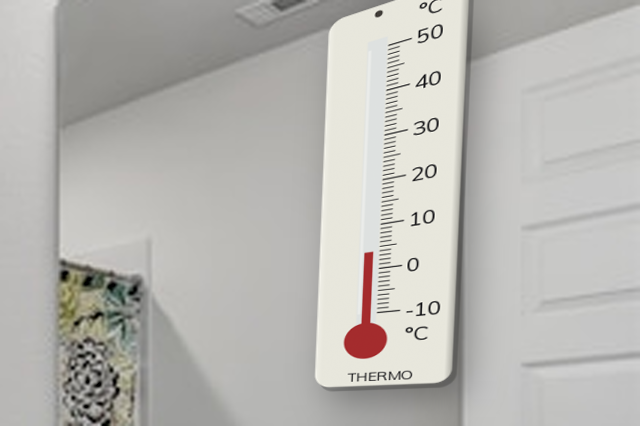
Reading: 4,°C
